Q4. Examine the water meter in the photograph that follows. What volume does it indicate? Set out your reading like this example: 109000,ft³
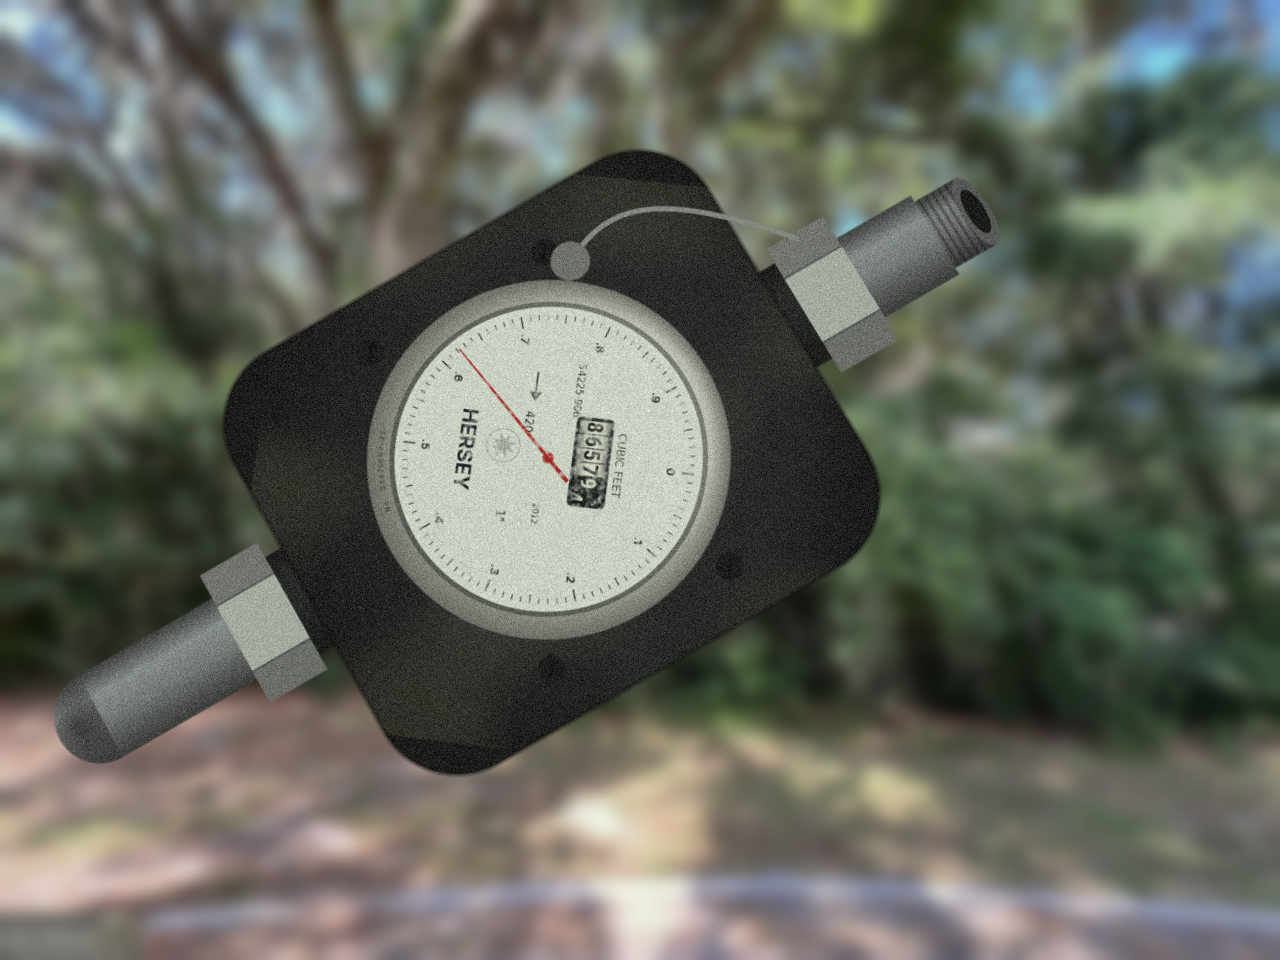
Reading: 865793.62,ft³
